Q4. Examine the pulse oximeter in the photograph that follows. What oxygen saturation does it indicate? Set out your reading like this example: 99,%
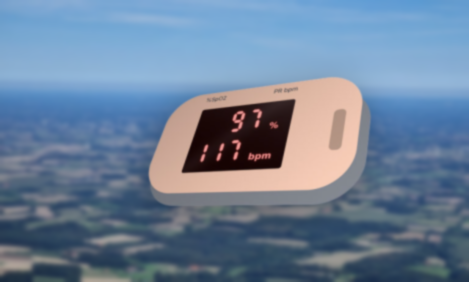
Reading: 97,%
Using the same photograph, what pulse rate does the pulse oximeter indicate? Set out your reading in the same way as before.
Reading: 117,bpm
